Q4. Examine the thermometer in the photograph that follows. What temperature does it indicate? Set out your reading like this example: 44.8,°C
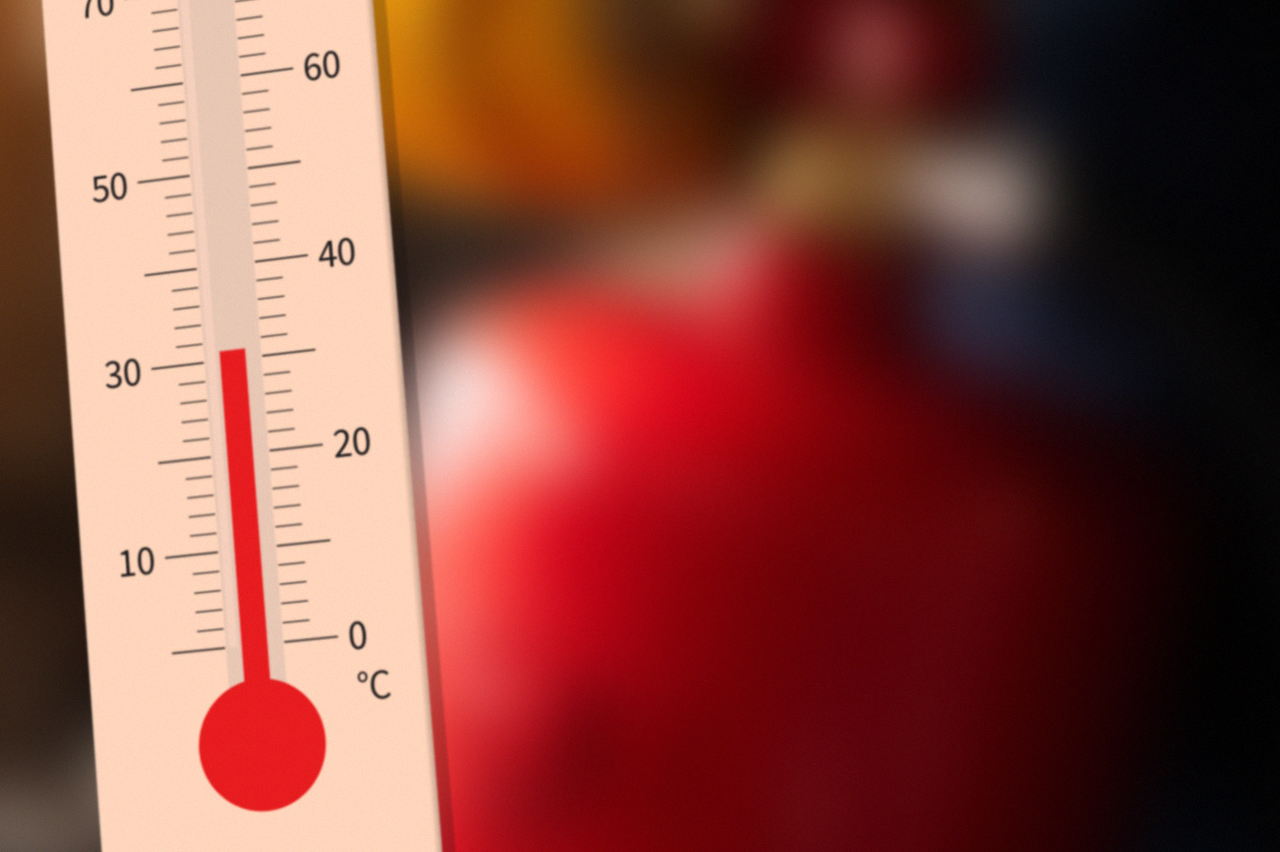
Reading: 31,°C
